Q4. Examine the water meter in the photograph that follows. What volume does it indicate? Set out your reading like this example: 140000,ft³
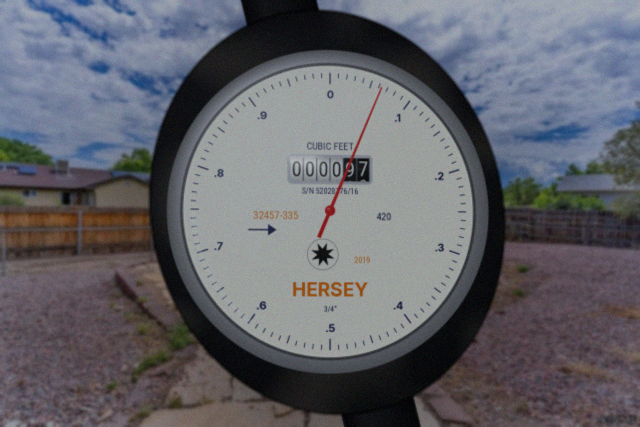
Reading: 97.06,ft³
